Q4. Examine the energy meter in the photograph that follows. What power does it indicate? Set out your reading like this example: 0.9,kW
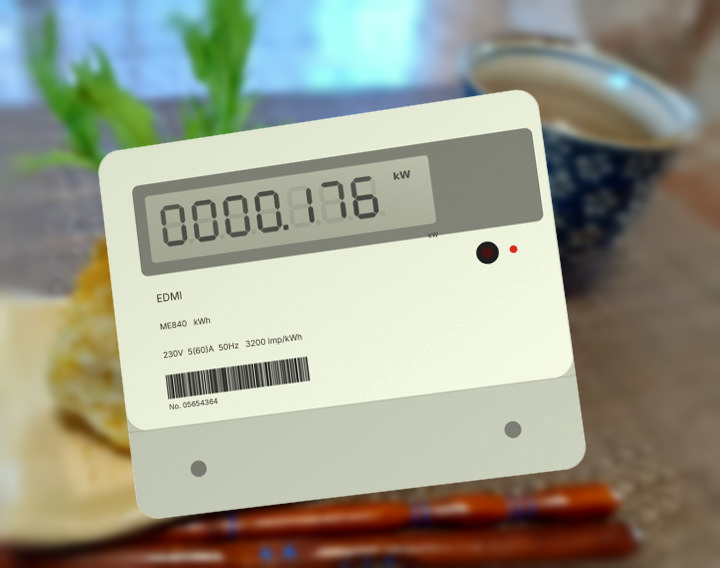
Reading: 0.176,kW
